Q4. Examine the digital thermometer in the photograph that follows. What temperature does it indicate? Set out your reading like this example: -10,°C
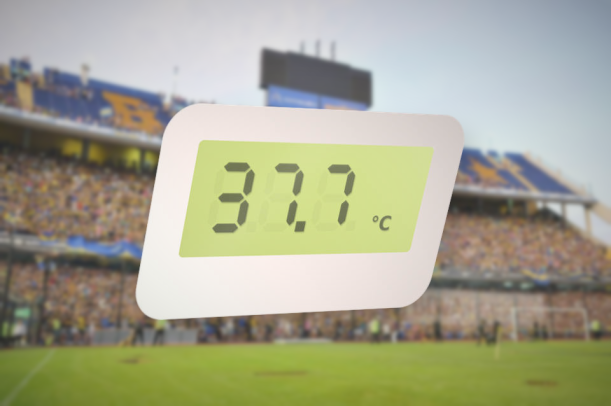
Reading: 37.7,°C
